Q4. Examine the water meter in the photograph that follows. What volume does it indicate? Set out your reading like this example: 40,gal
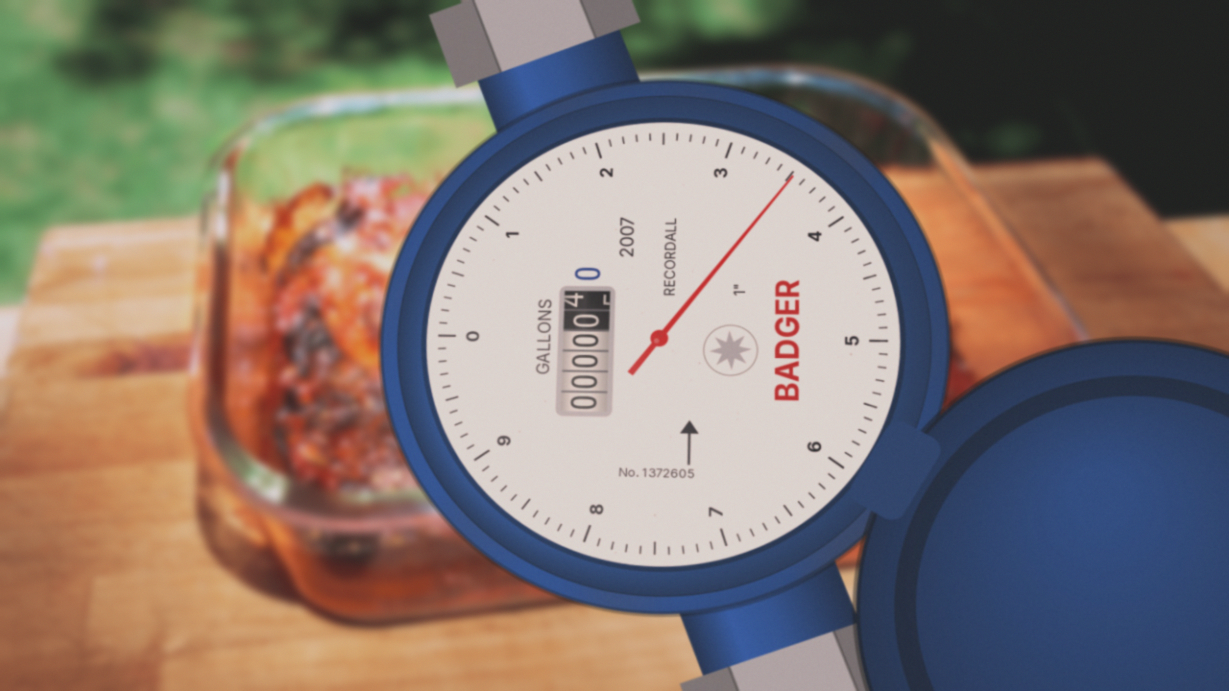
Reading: 43.5,gal
